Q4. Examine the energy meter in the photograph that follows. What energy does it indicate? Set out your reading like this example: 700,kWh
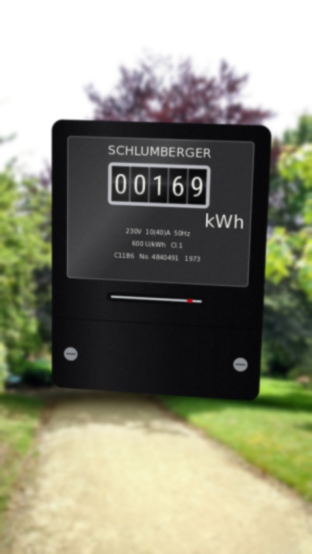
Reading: 169,kWh
